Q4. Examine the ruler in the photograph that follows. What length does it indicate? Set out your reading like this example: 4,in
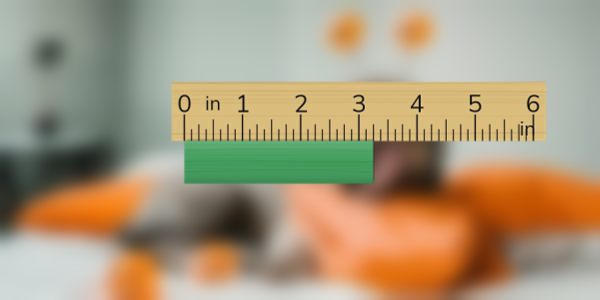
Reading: 3.25,in
